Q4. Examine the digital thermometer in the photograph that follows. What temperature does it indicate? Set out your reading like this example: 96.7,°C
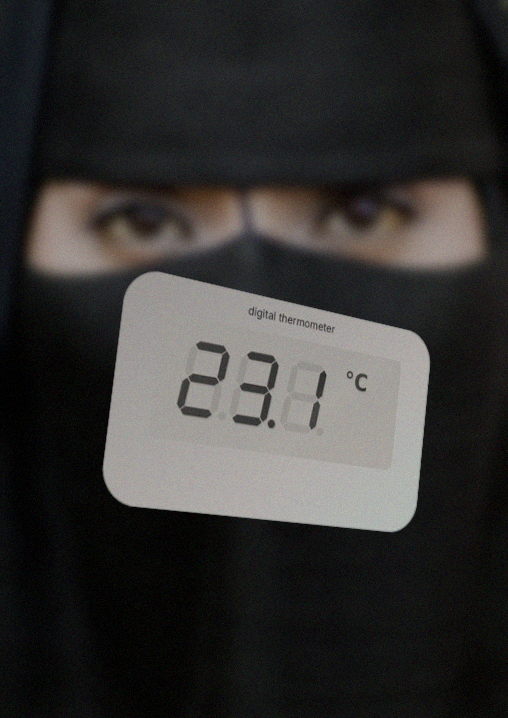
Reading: 23.1,°C
